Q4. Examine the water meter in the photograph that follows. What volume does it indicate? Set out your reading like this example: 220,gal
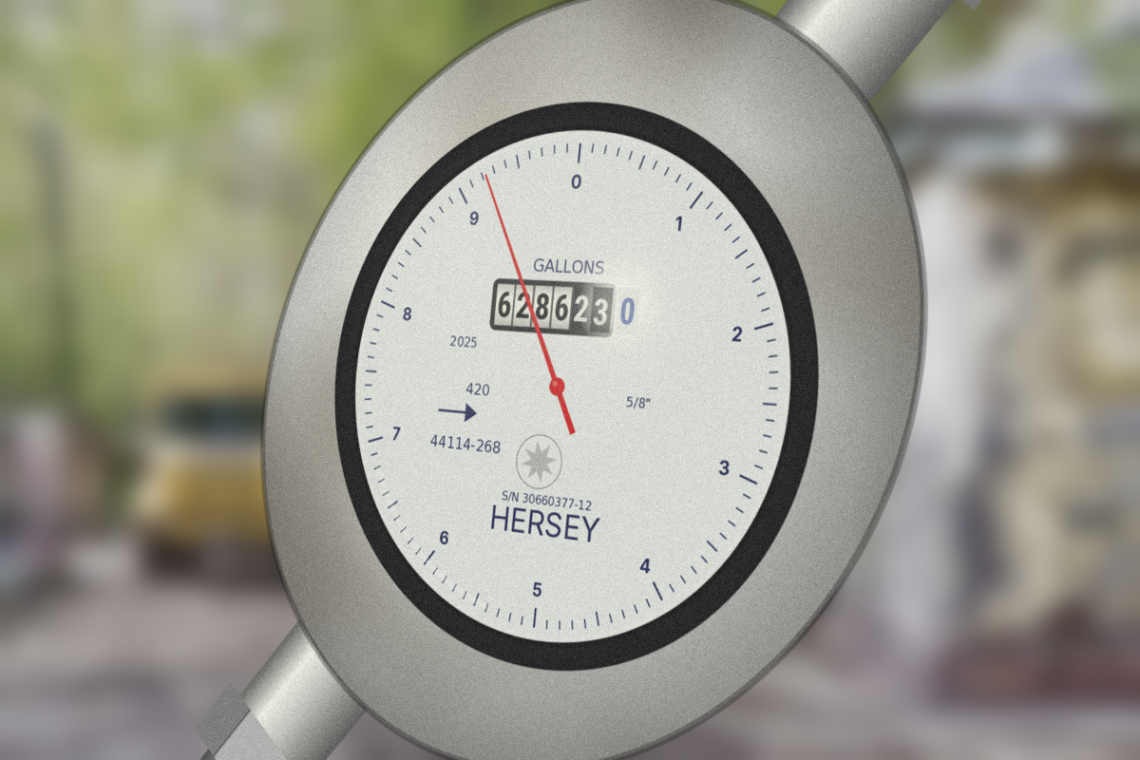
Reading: 6286229.2,gal
